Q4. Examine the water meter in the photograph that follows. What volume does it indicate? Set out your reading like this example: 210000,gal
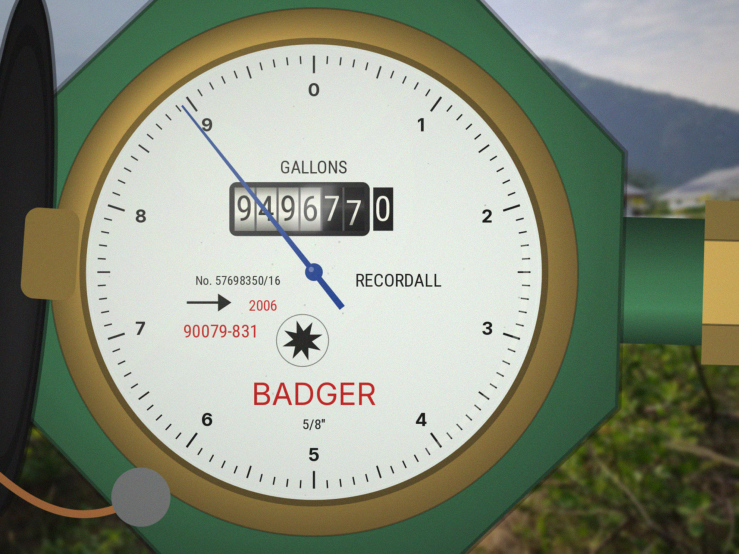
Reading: 9496768.9,gal
